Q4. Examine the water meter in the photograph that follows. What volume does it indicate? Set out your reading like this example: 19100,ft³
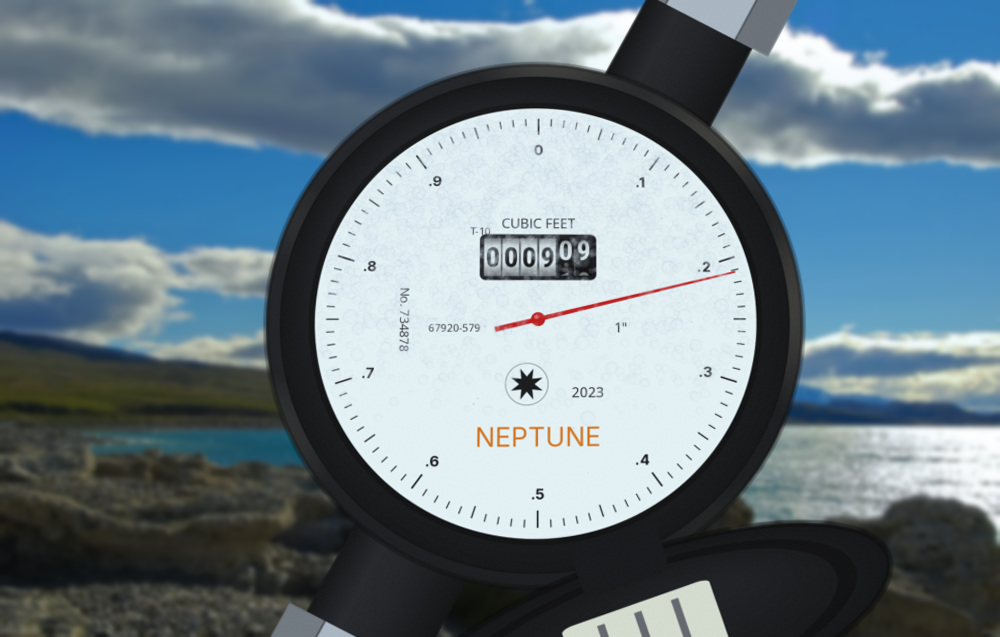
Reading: 909.21,ft³
